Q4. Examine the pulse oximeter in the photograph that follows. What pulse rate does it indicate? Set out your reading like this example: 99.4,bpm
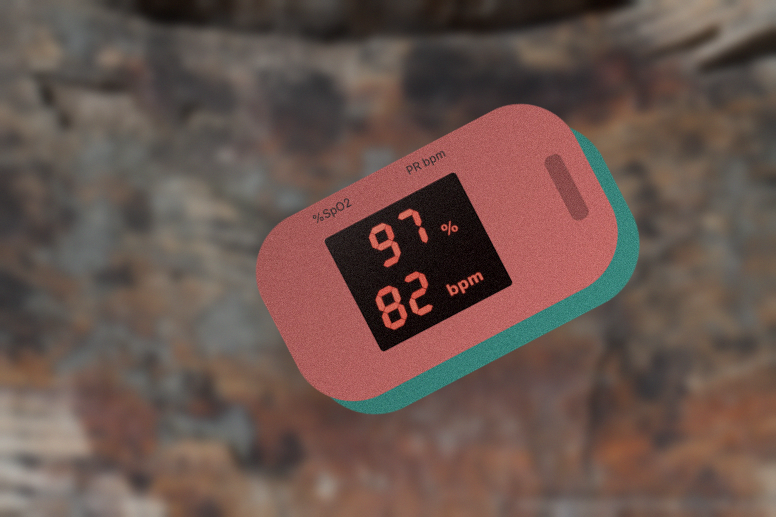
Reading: 82,bpm
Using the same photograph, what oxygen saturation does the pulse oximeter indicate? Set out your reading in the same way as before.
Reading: 97,%
